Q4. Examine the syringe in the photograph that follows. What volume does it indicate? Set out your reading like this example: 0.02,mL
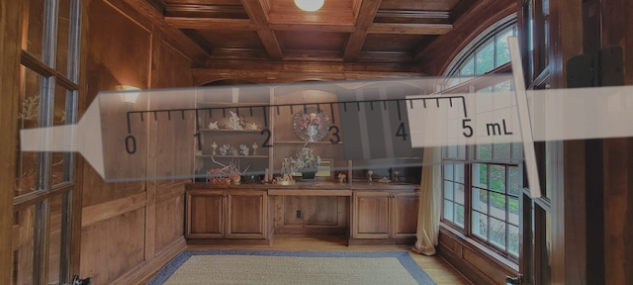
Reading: 3.1,mL
